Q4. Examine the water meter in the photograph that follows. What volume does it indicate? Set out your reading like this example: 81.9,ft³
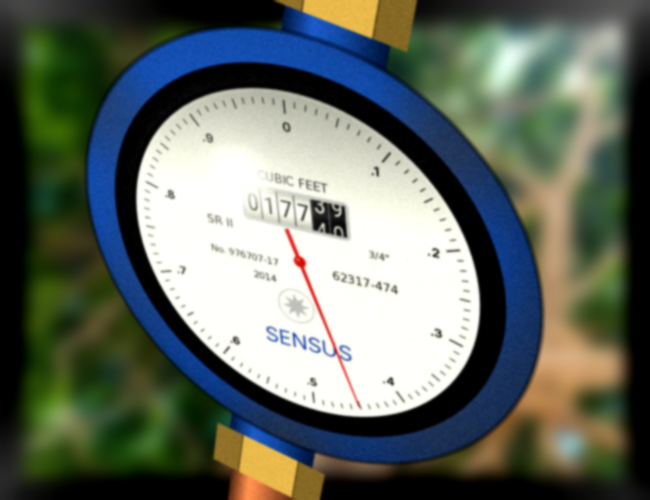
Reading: 17739.45,ft³
